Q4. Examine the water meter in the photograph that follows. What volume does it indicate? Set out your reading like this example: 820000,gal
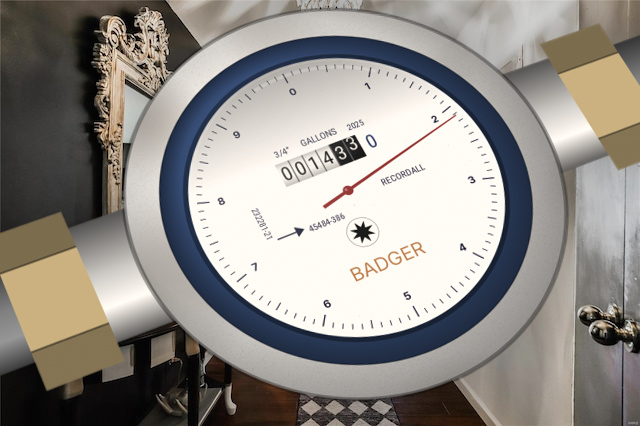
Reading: 14332.1,gal
